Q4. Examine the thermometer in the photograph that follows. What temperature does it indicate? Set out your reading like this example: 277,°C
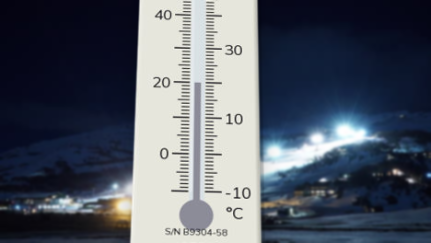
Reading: 20,°C
